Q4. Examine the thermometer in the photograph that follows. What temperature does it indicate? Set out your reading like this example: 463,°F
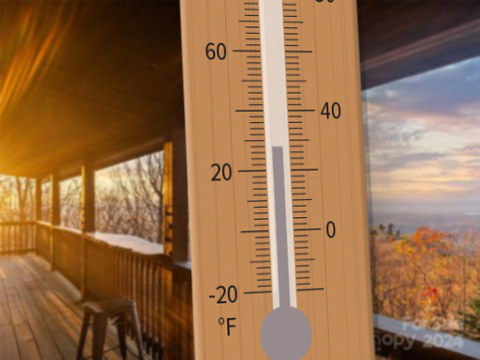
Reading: 28,°F
